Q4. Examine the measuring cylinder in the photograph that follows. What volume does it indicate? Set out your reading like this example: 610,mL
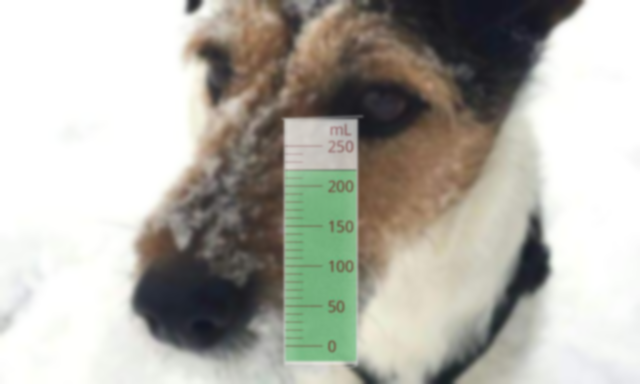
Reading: 220,mL
